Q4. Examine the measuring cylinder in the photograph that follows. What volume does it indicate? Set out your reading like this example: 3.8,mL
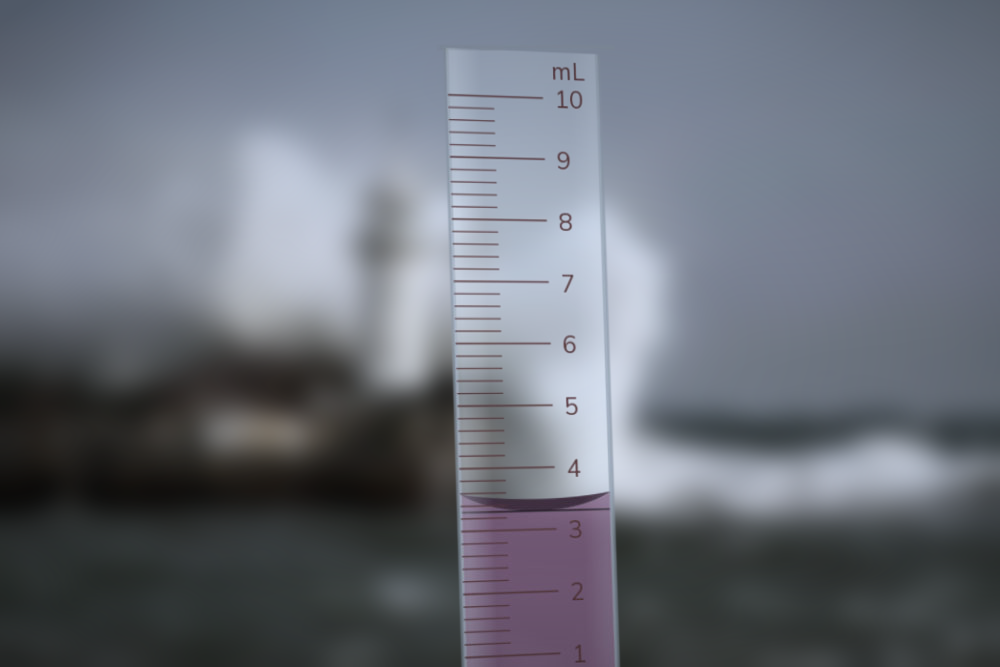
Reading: 3.3,mL
